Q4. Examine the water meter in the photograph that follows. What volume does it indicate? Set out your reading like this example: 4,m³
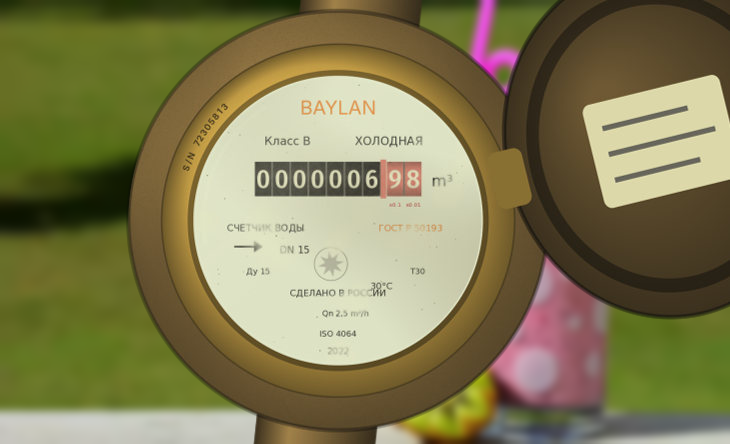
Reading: 6.98,m³
